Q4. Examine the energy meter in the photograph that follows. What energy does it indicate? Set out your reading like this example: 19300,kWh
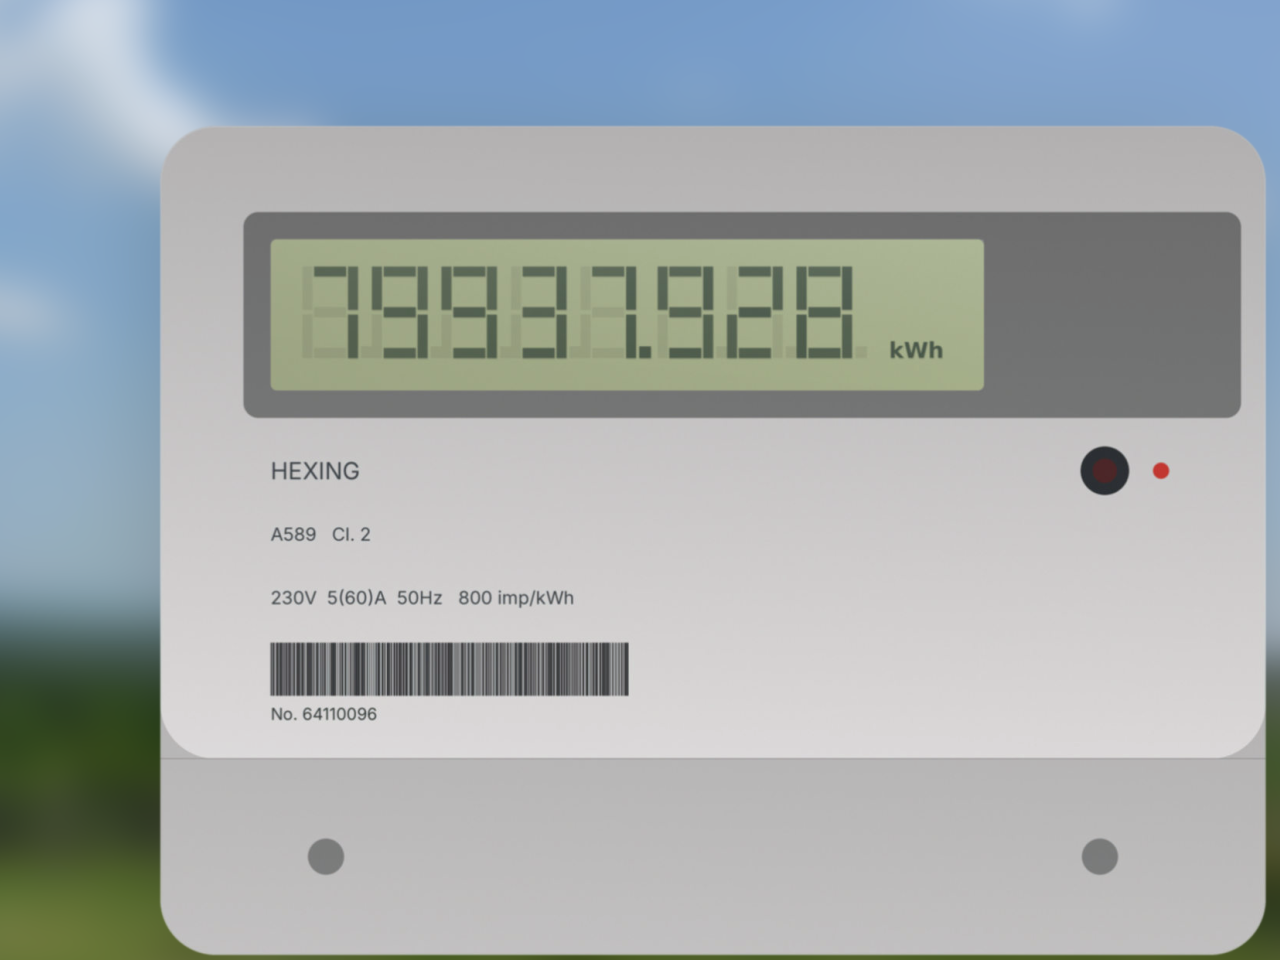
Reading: 79937.928,kWh
